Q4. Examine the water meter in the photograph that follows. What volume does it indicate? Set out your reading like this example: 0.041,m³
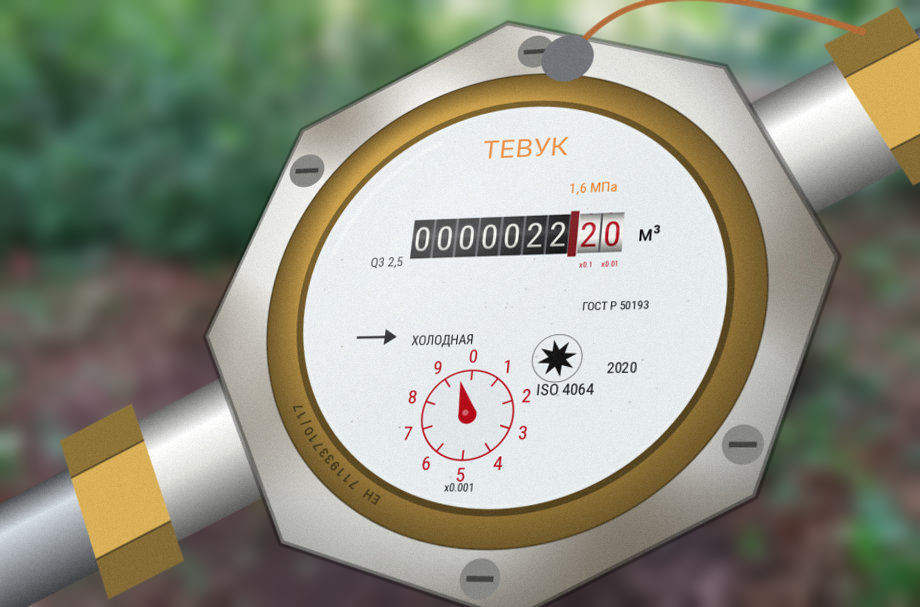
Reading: 22.199,m³
